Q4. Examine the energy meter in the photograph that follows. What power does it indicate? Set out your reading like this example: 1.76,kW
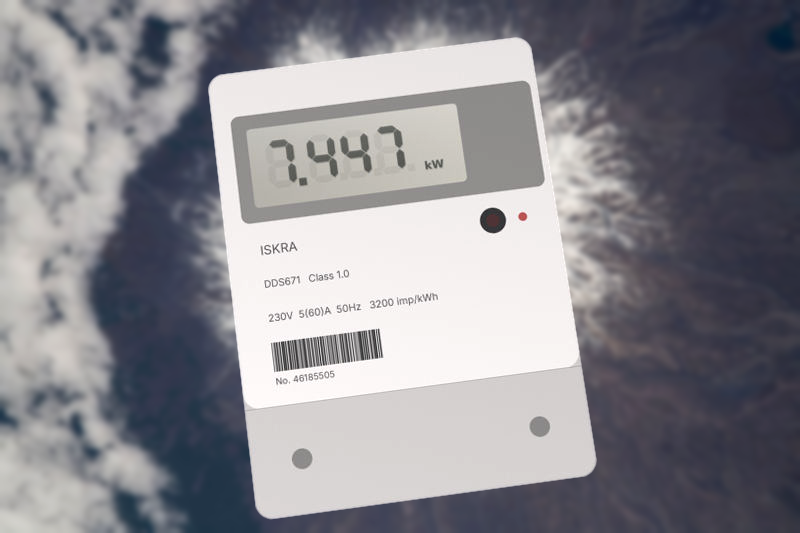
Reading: 7.447,kW
